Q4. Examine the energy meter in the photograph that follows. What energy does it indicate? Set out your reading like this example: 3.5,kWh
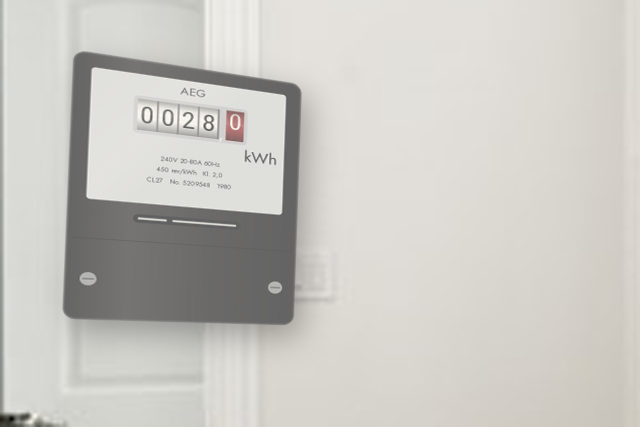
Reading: 28.0,kWh
